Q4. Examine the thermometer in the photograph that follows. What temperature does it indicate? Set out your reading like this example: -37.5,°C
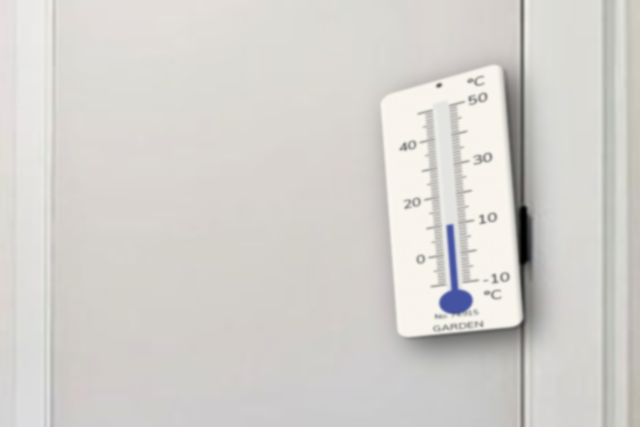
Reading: 10,°C
